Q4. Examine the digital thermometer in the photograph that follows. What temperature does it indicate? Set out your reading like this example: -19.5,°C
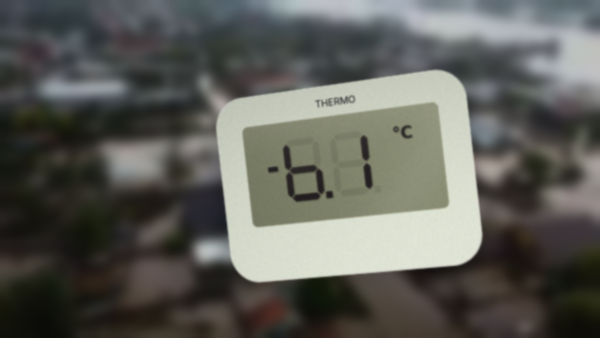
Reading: -6.1,°C
